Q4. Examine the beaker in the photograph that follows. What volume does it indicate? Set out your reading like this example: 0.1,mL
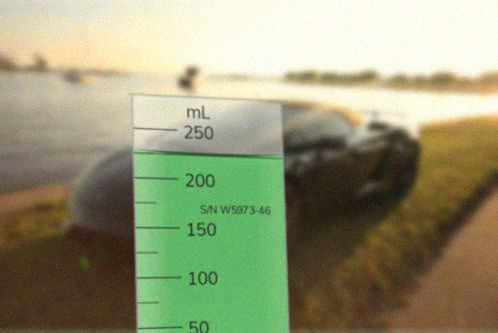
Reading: 225,mL
